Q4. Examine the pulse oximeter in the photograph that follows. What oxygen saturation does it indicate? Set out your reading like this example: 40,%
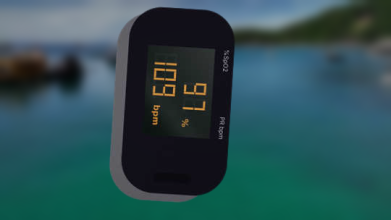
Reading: 97,%
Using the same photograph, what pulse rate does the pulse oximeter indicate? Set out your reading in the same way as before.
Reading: 109,bpm
